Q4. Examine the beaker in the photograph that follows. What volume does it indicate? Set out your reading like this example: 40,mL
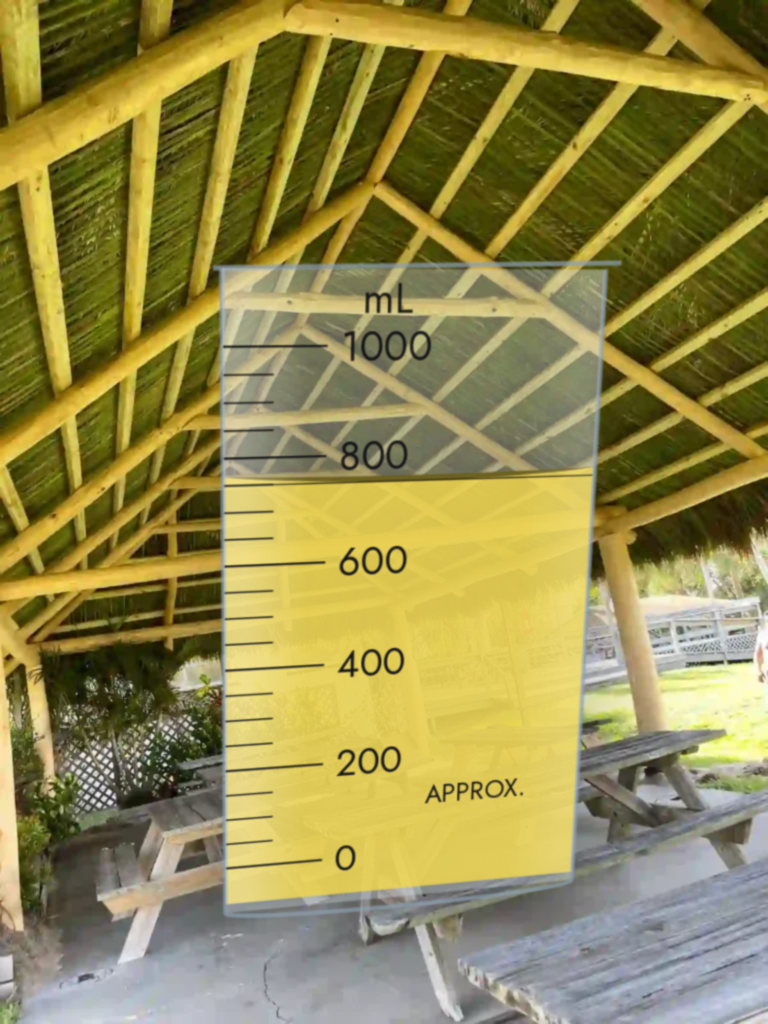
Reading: 750,mL
